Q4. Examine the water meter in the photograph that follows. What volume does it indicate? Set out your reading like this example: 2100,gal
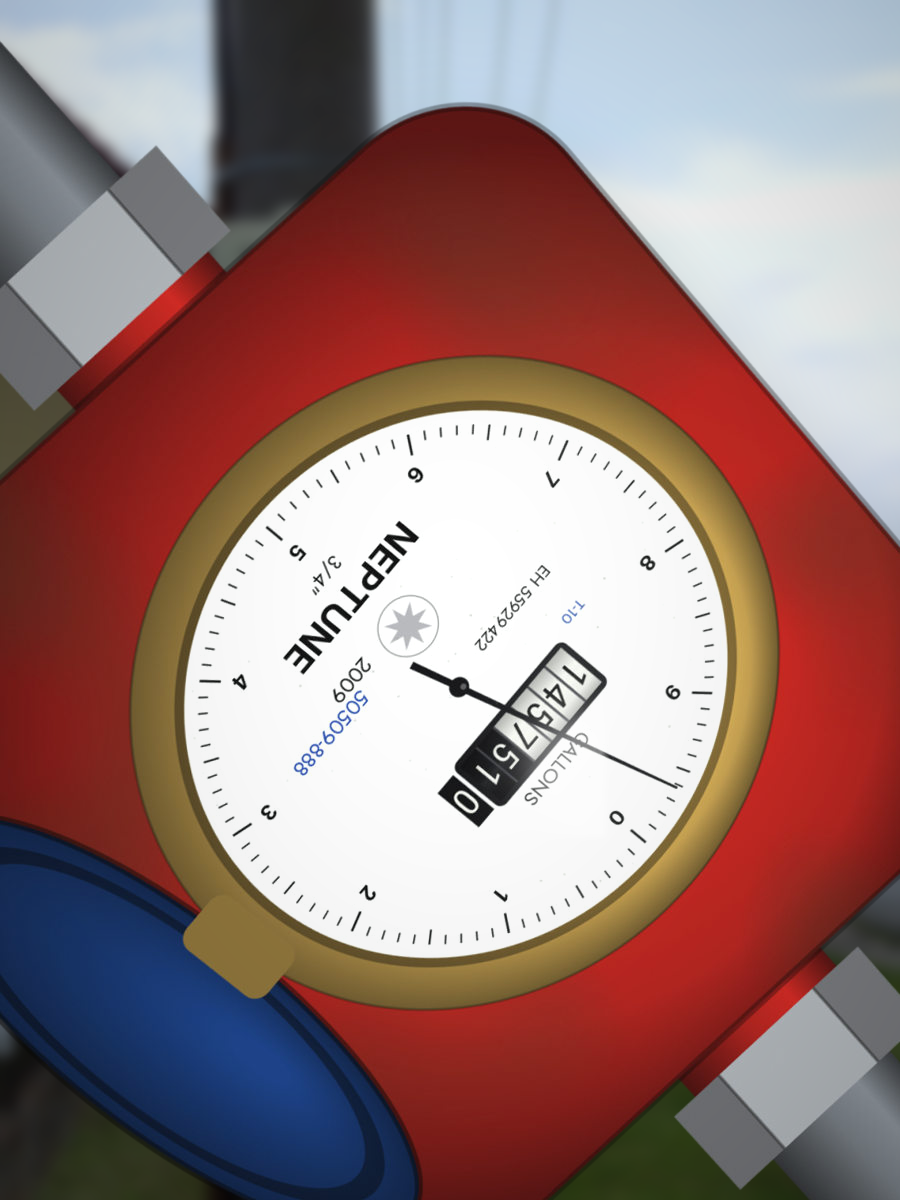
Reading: 1457509.6,gal
